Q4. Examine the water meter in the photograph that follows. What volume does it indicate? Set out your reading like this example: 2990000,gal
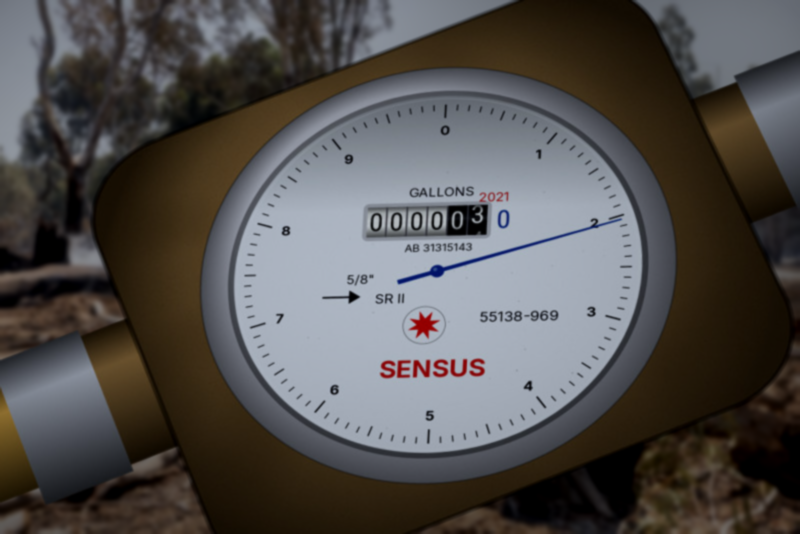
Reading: 32.0,gal
